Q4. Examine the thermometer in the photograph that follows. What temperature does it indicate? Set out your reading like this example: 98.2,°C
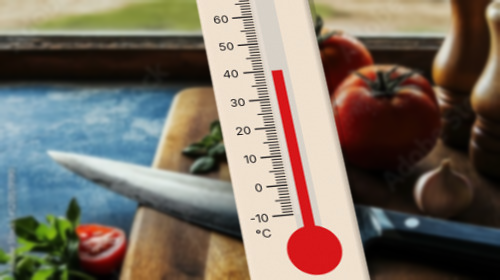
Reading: 40,°C
